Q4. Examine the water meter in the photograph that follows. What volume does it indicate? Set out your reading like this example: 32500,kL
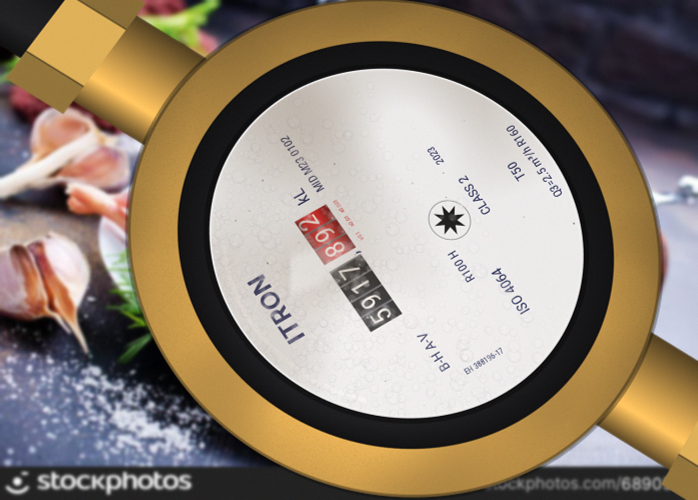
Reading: 5917.892,kL
